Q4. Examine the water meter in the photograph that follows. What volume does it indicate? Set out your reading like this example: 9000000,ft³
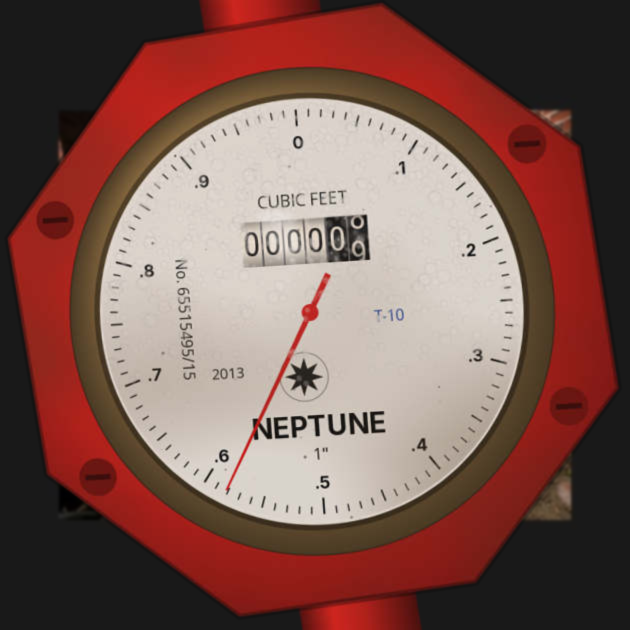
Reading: 8.58,ft³
